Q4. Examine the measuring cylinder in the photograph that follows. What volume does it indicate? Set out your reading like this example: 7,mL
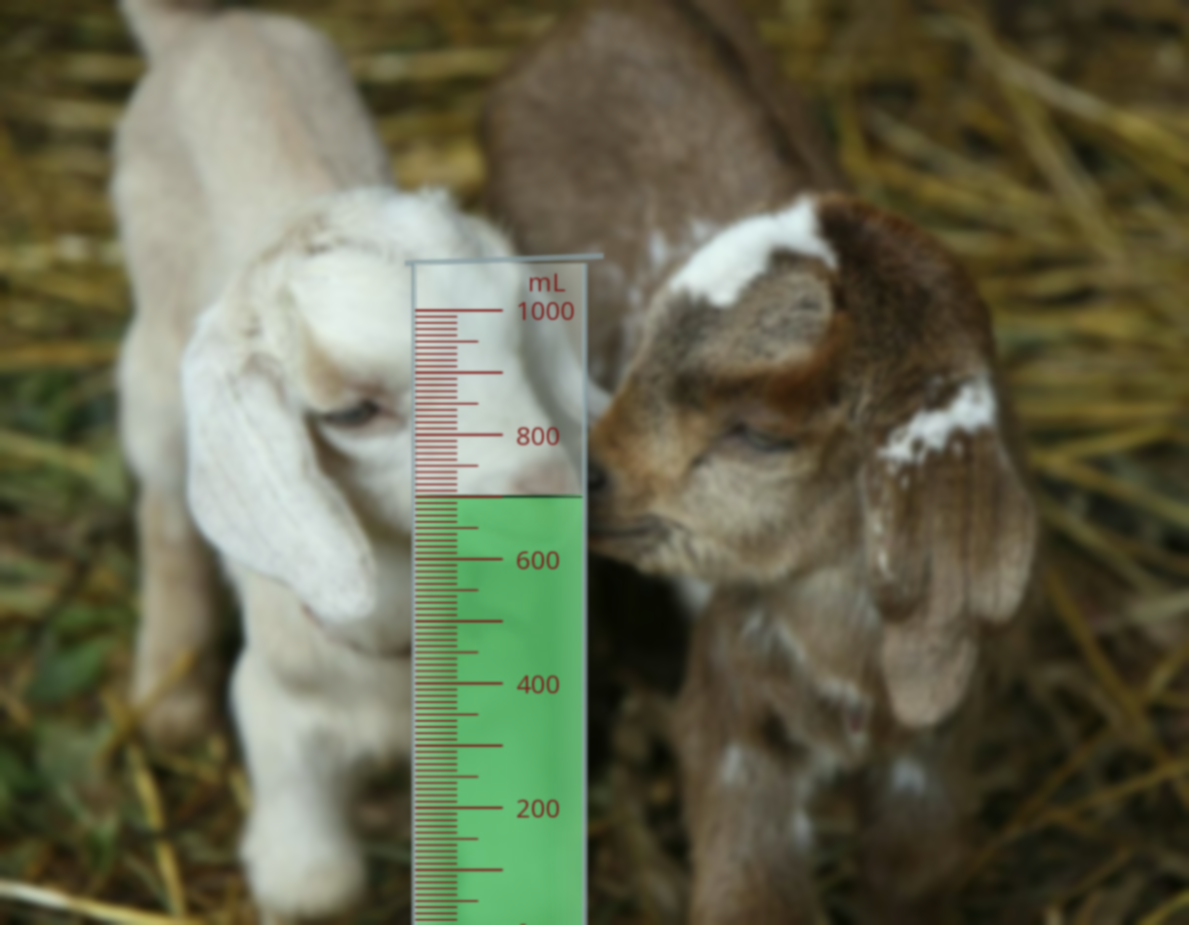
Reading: 700,mL
